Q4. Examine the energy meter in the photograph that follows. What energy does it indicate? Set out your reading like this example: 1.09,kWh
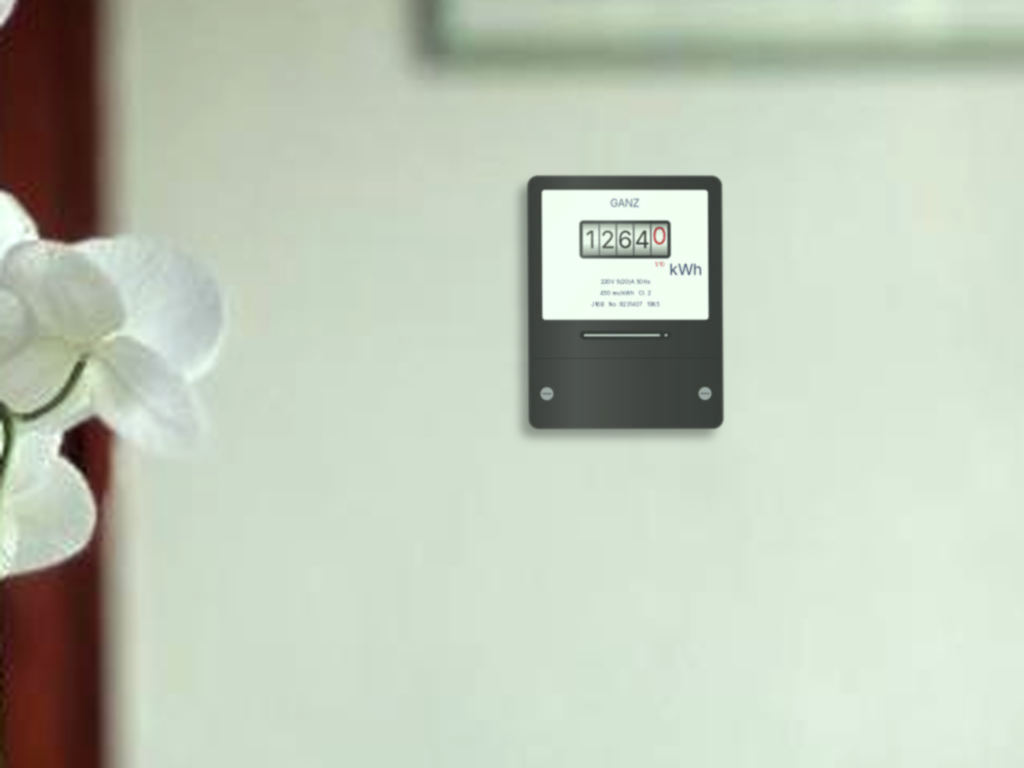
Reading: 1264.0,kWh
